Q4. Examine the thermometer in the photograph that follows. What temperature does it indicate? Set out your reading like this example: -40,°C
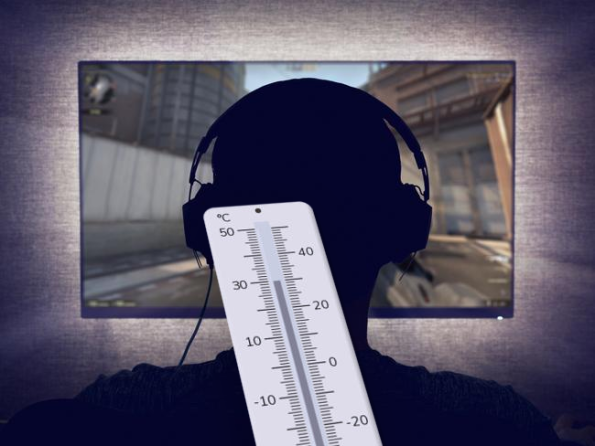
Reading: 30,°C
